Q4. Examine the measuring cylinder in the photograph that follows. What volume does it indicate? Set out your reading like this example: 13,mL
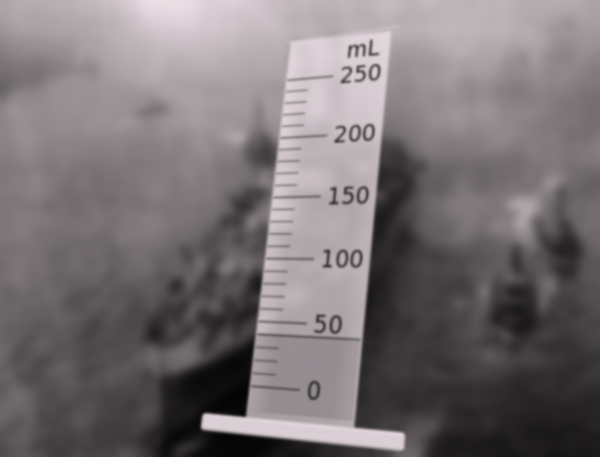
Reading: 40,mL
